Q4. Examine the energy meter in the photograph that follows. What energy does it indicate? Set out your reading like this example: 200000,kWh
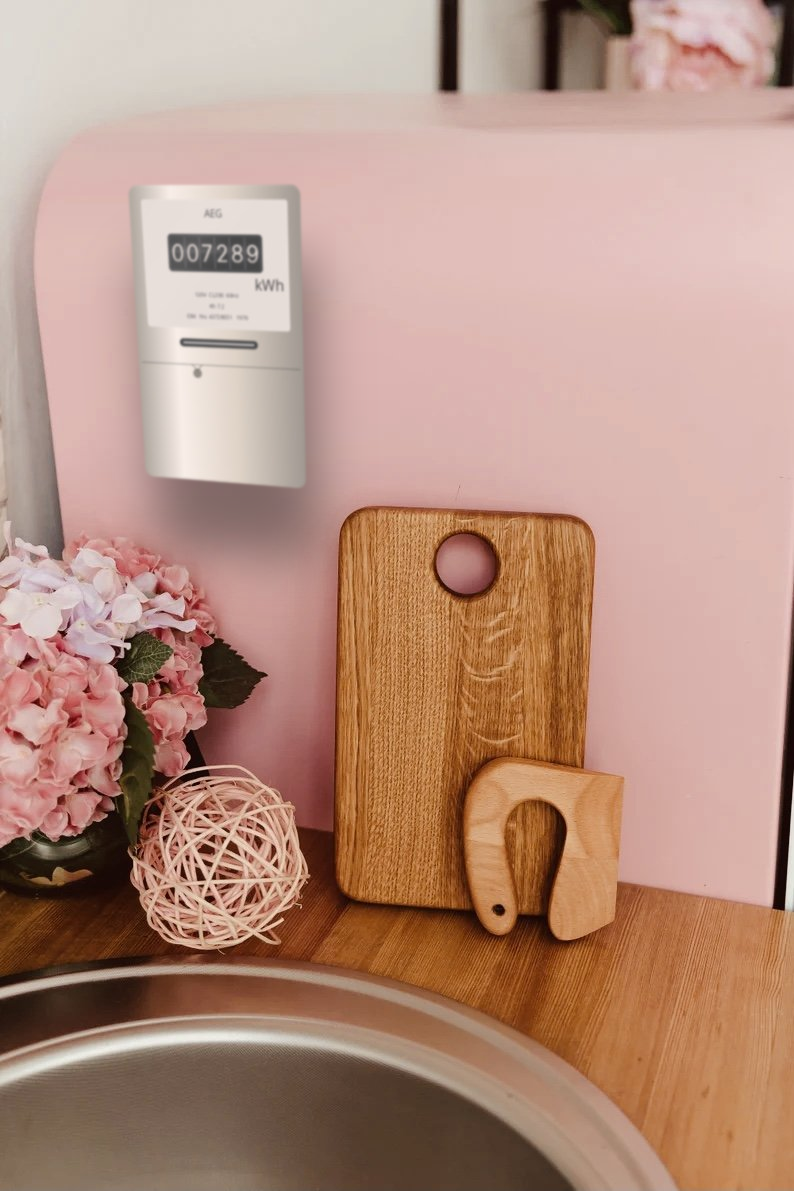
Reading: 7289,kWh
